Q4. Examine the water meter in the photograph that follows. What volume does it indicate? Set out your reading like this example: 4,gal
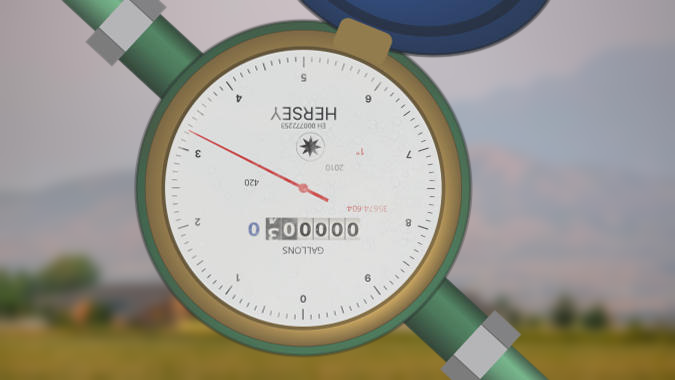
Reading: 33.2,gal
